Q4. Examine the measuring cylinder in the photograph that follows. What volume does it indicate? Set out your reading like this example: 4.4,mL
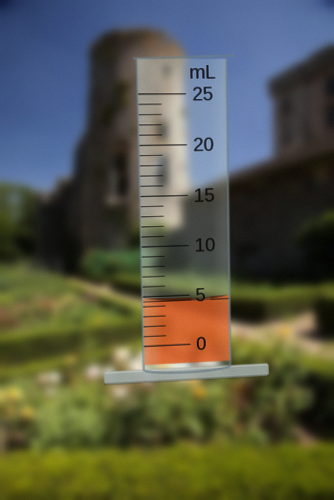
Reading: 4.5,mL
